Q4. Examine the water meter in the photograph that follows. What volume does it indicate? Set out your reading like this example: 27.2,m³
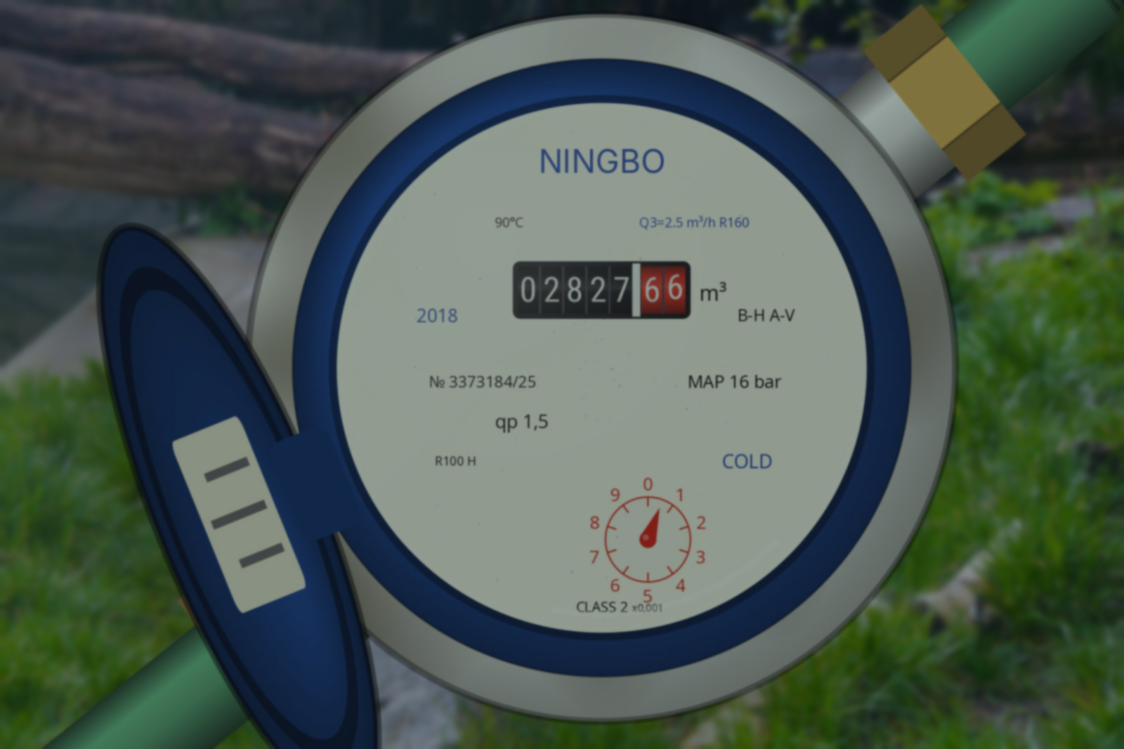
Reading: 2827.660,m³
